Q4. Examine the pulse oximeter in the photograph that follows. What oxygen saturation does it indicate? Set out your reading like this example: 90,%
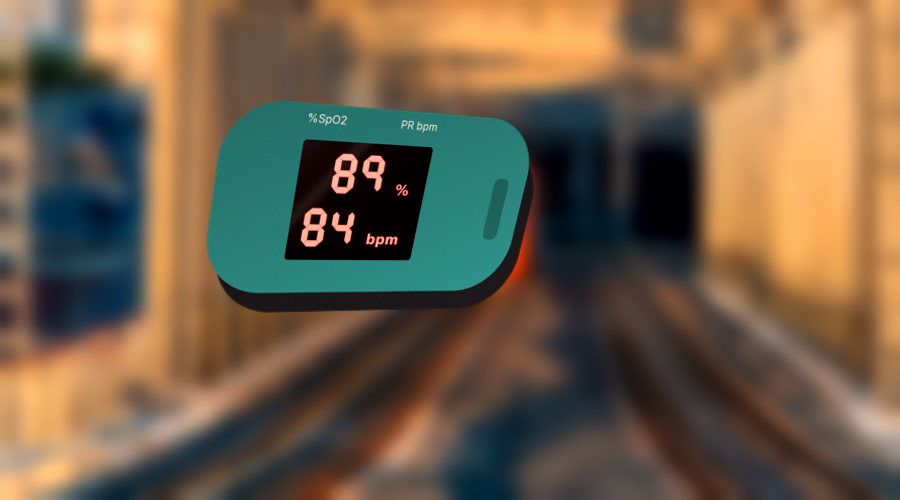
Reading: 89,%
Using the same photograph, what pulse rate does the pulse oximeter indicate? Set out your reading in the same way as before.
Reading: 84,bpm
